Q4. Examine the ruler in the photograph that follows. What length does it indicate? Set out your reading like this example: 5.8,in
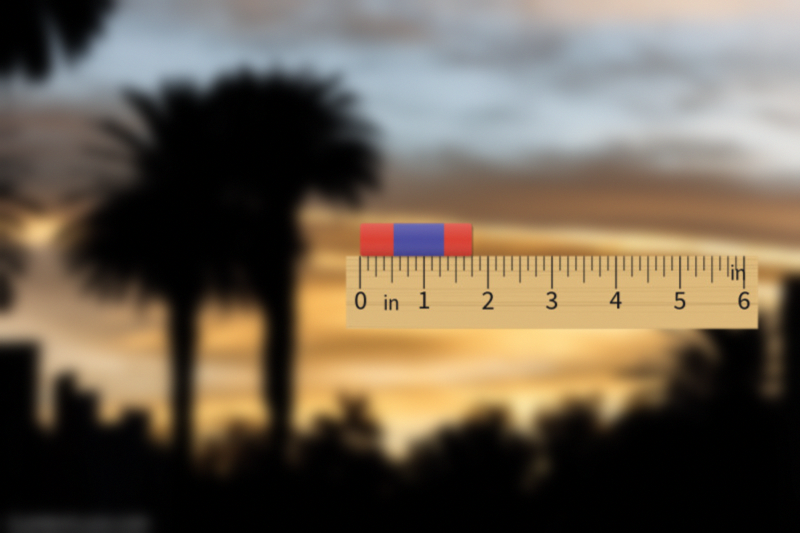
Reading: 1.75,in
